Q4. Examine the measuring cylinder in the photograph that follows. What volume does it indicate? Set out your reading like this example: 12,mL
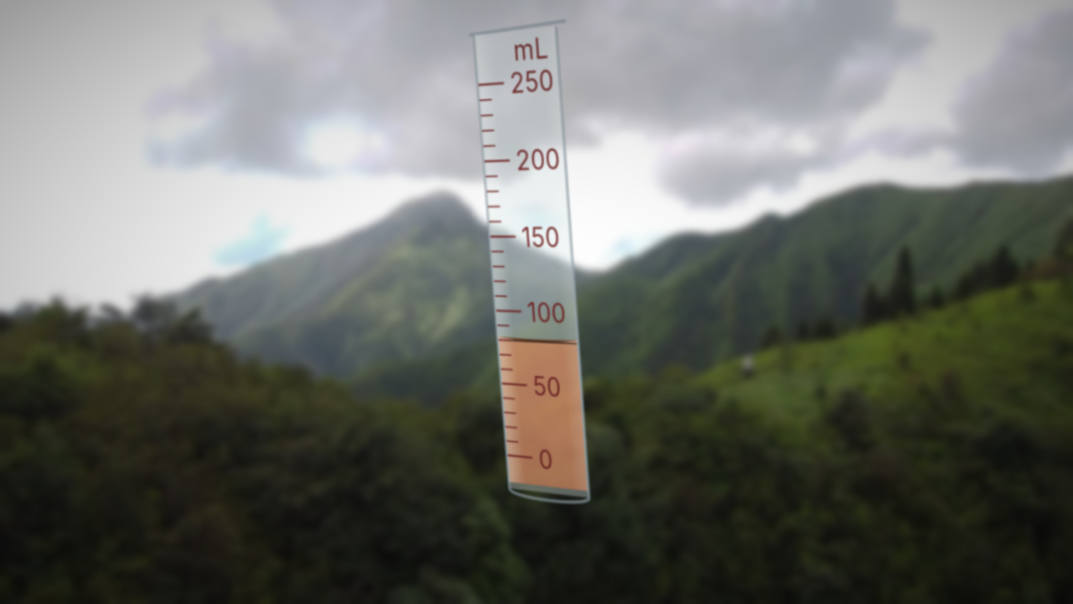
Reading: 80,mL
